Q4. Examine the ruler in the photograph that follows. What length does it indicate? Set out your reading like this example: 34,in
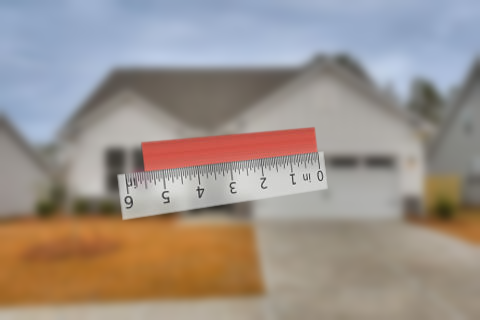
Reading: 5.5,in
